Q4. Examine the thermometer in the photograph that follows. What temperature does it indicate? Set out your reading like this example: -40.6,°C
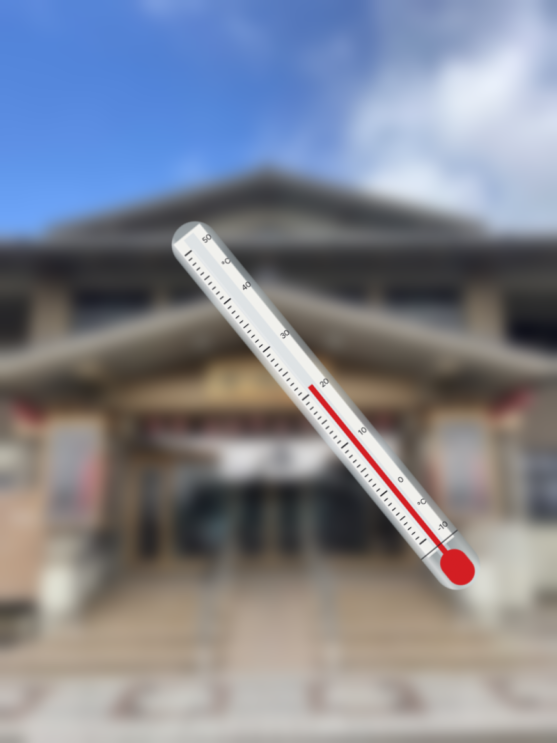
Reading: 21,°C
